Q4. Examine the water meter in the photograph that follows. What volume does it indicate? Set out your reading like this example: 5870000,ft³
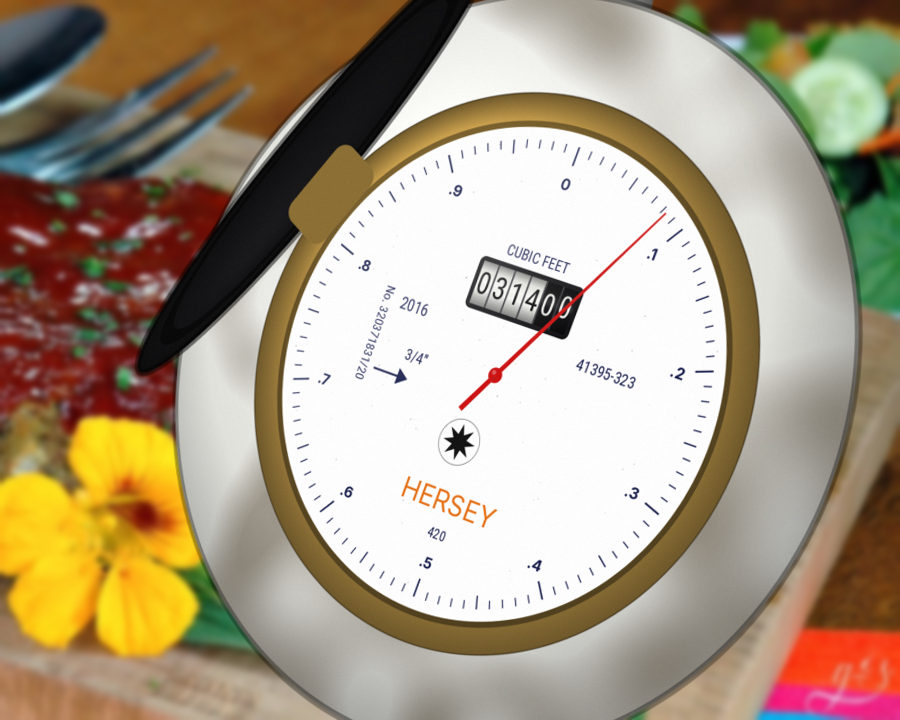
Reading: 31400.08,ft³
